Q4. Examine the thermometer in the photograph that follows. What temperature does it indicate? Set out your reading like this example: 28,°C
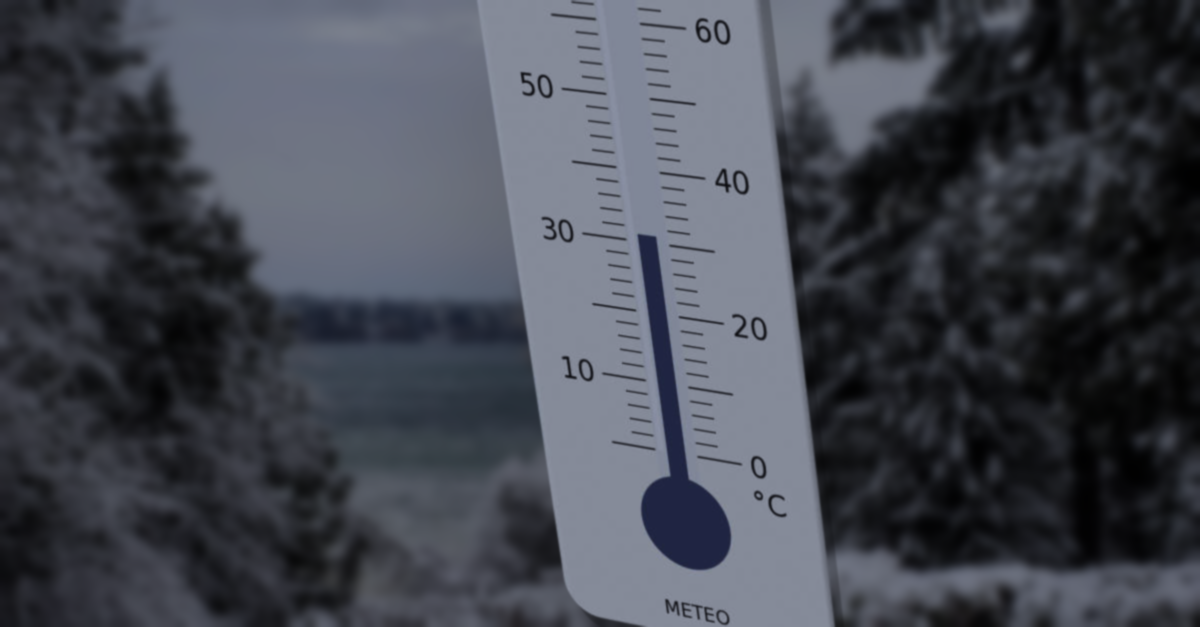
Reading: 31,°C
